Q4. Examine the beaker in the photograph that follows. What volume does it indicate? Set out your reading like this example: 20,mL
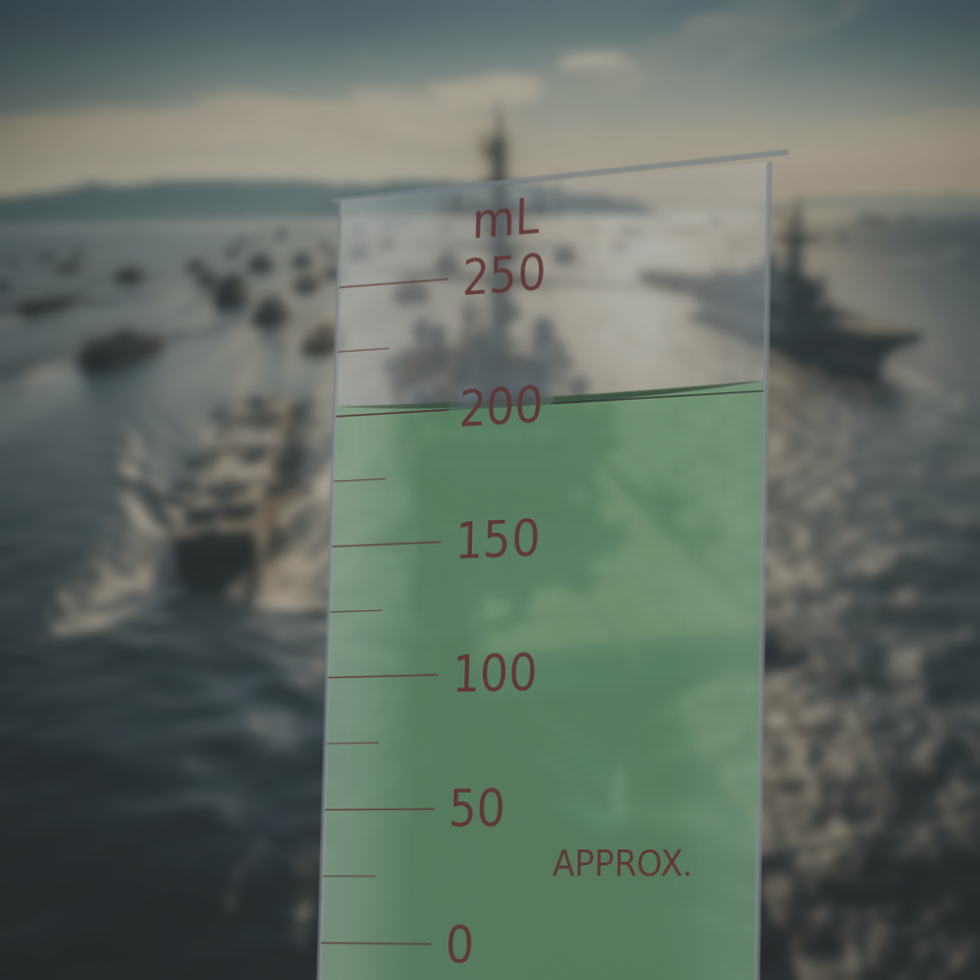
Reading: 200,mL
